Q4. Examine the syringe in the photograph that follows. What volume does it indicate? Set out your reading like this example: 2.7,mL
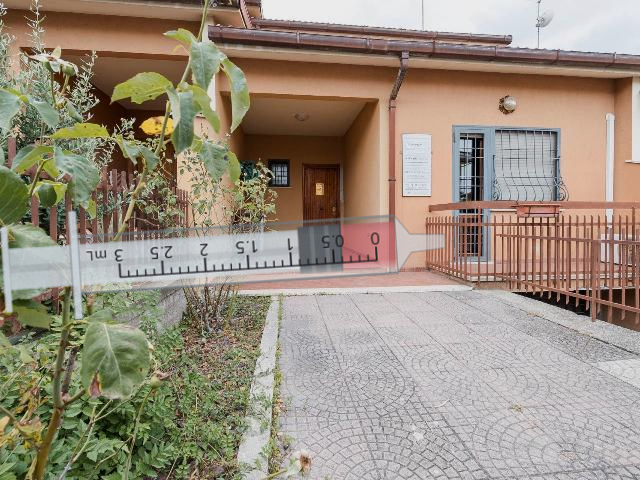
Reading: 0.4,mL
